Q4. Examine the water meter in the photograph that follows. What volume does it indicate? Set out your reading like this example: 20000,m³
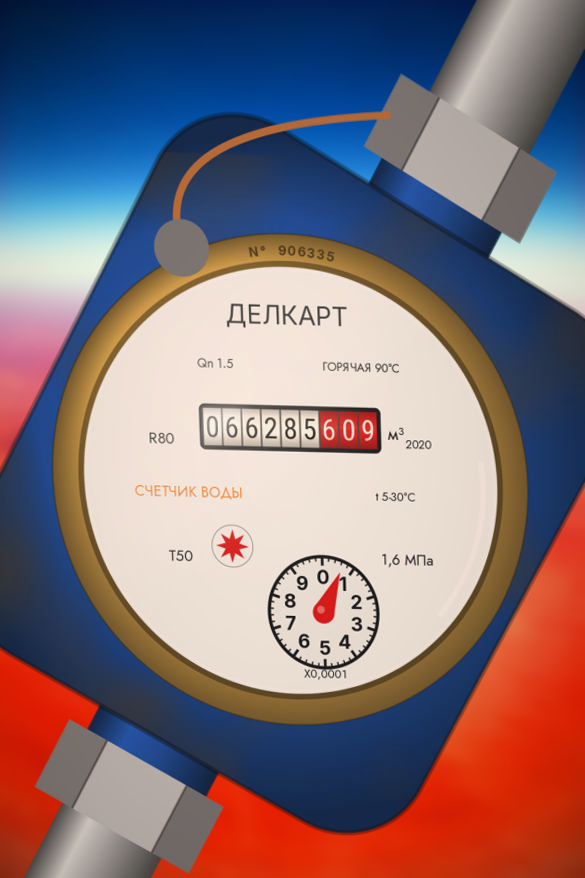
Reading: 66285.6090,m³
